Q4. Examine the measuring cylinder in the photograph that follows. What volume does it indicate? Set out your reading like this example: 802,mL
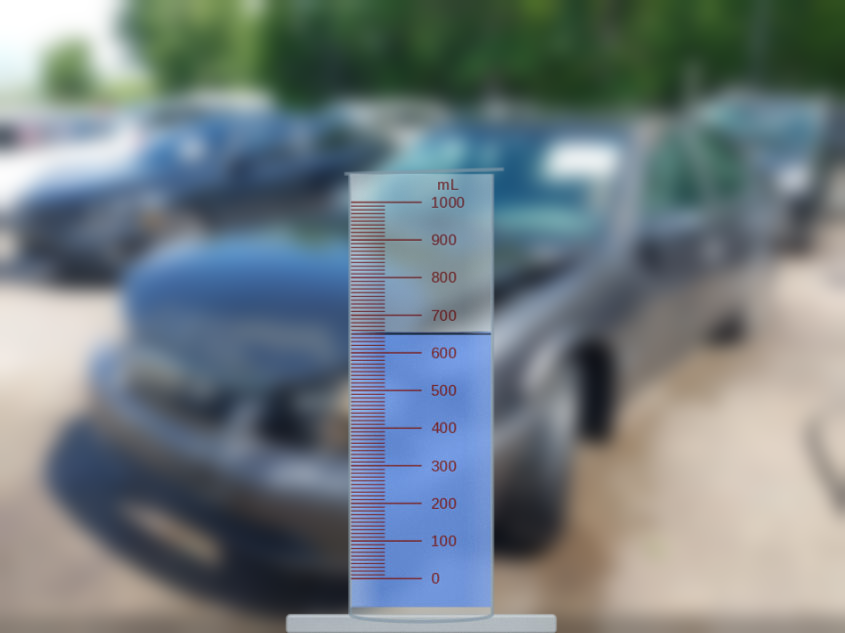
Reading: 650,mL
